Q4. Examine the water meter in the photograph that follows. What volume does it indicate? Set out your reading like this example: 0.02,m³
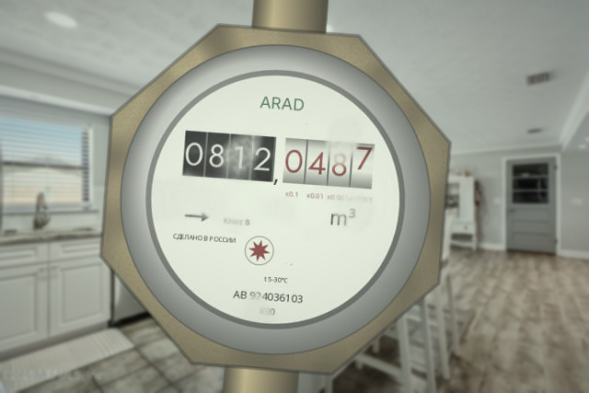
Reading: 812.0487,m³
